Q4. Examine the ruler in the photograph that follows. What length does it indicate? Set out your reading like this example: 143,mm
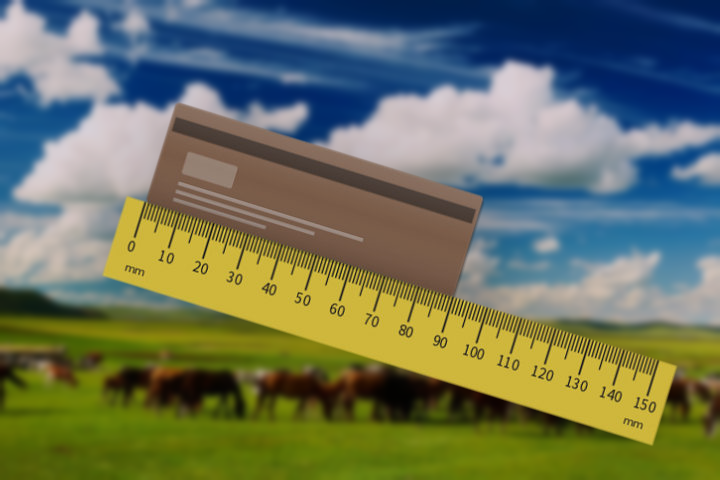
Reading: 90,mm
